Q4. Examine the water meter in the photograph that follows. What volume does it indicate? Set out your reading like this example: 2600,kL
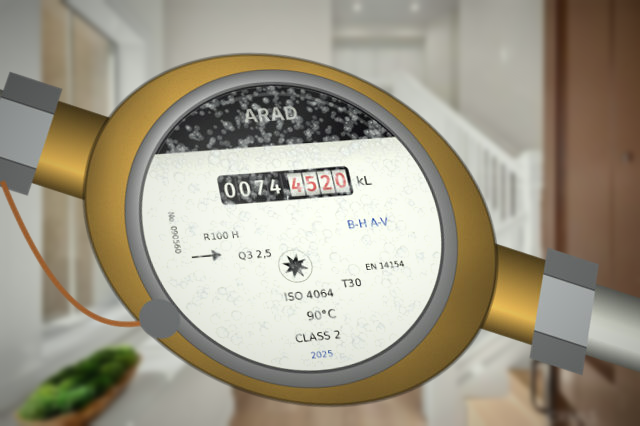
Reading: 74.4520,kL
